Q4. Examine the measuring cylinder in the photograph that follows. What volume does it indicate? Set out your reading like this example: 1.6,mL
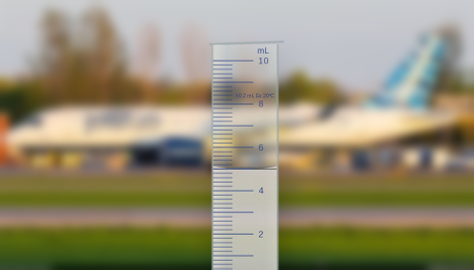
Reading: 5,mL
